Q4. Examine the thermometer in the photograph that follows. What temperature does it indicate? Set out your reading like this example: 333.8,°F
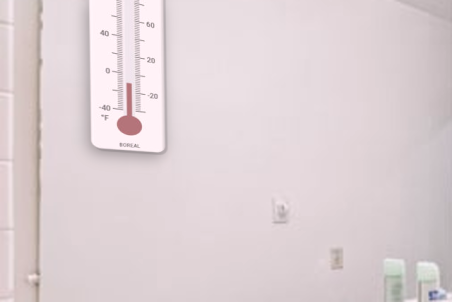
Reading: -10,°F
